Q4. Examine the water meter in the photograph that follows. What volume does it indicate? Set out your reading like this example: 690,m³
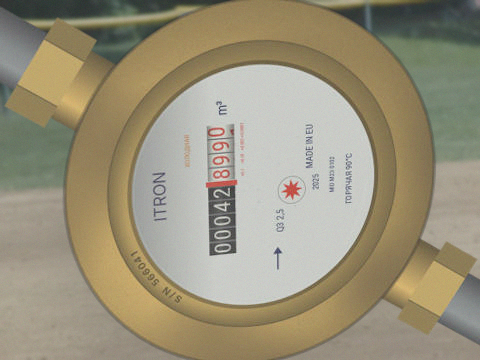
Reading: 42.8990,m³
